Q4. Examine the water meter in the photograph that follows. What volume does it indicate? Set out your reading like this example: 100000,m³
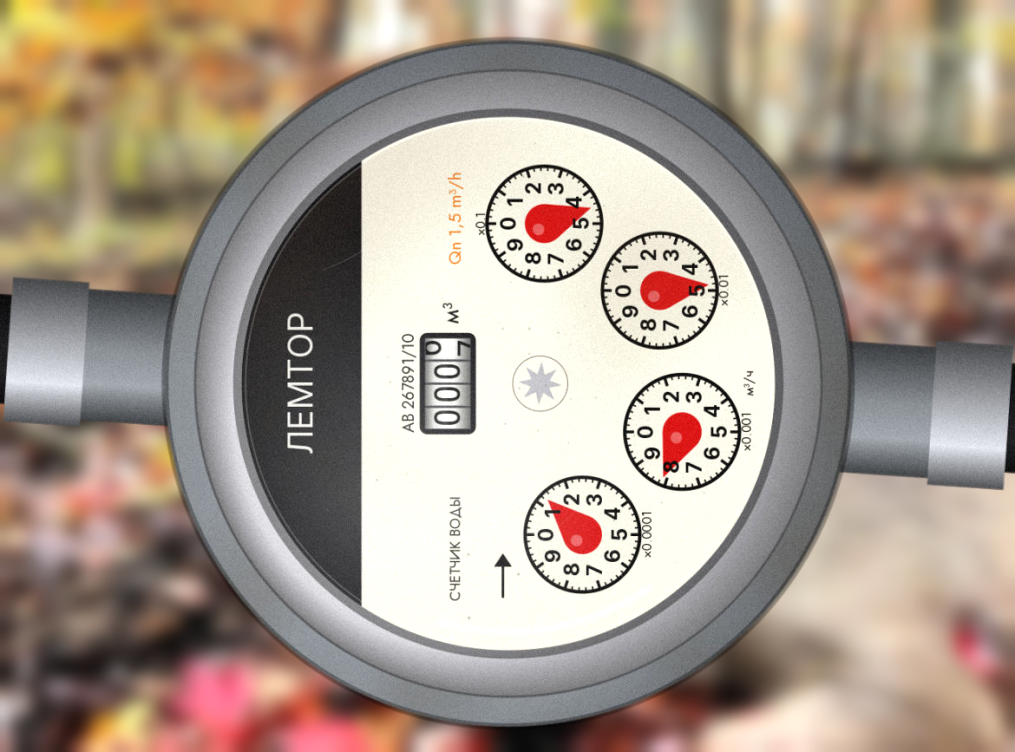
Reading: 6.4481,m³
